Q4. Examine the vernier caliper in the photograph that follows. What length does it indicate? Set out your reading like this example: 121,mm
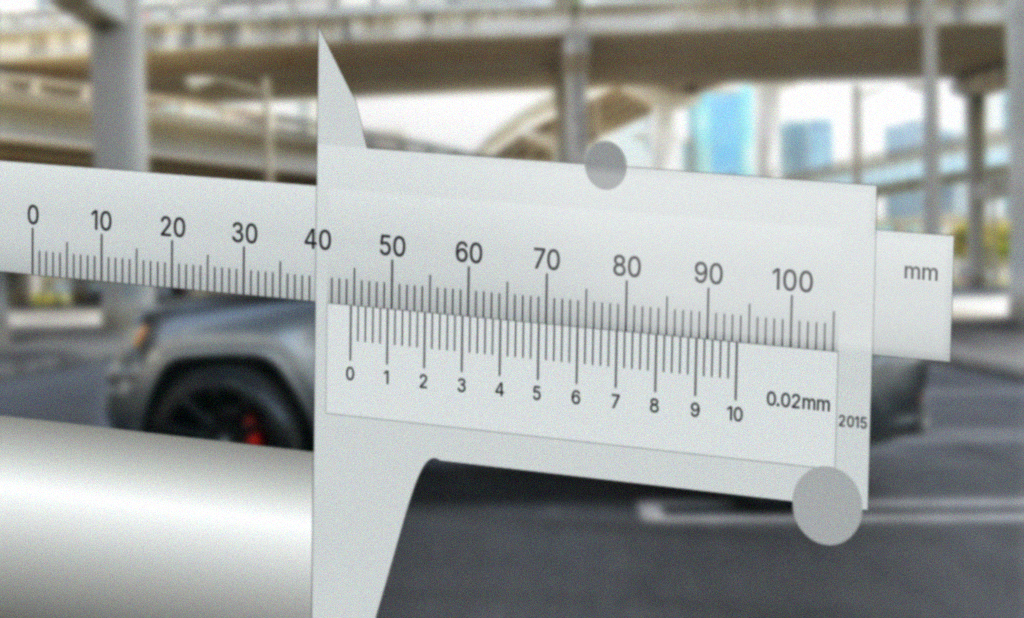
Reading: 44.6,mm
